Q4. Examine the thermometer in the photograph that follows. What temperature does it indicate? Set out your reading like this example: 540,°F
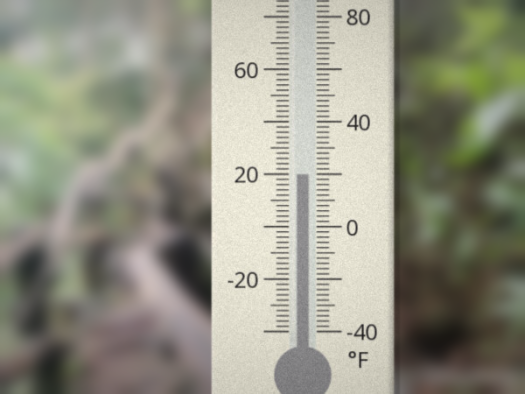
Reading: 20,°F
